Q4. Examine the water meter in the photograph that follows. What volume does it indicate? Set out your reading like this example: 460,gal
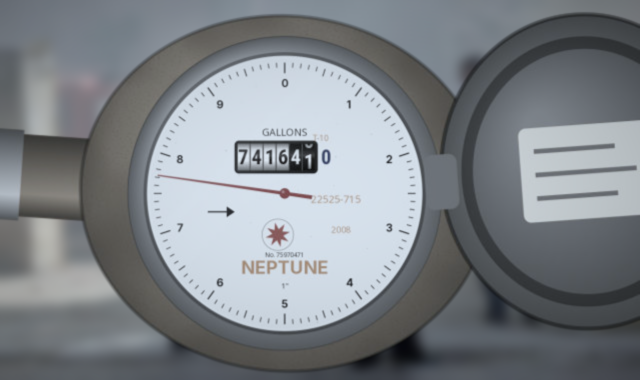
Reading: 7416407.7,gal
